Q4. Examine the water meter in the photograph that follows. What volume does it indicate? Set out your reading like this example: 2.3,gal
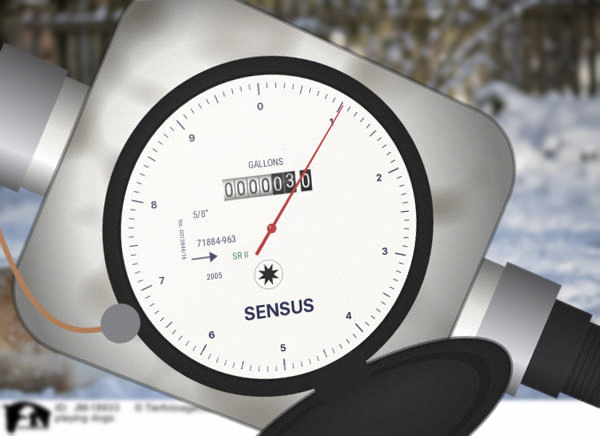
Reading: 31.0,gal
